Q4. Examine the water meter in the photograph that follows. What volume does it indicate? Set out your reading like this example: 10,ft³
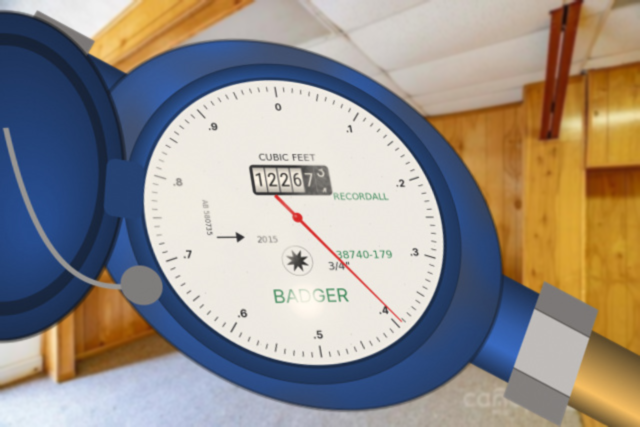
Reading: 122673.39,ft³
